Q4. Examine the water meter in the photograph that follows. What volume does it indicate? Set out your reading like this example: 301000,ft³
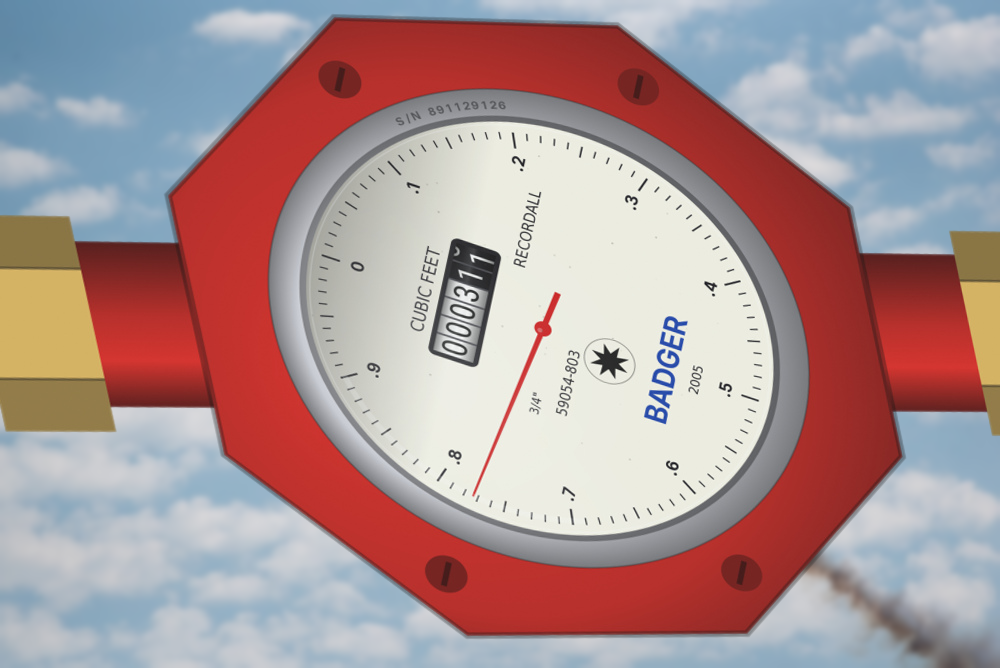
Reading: 310.77,ft³
